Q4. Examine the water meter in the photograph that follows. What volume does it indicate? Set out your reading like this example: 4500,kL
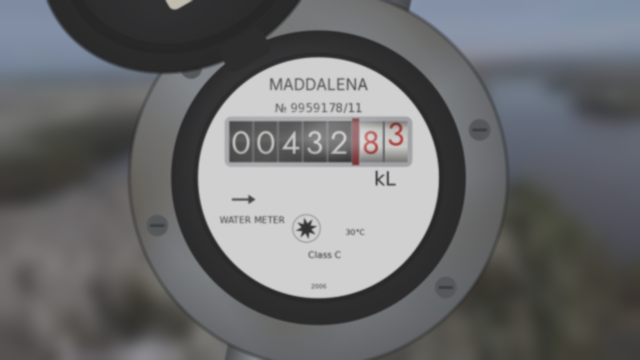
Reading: 432.83,kL
